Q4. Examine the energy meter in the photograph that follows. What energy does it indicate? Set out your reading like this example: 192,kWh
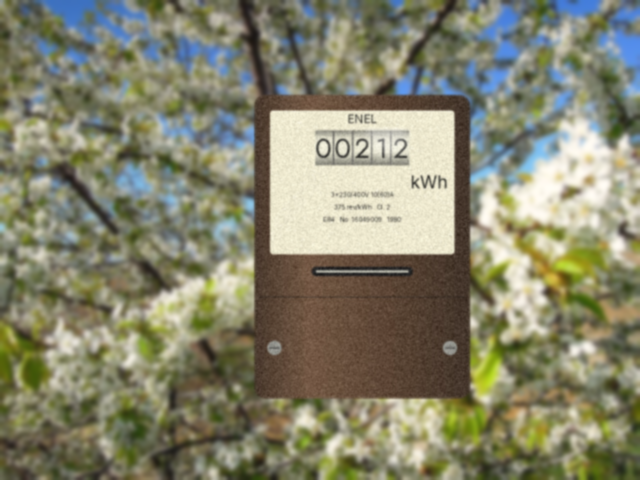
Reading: 212,kWh
